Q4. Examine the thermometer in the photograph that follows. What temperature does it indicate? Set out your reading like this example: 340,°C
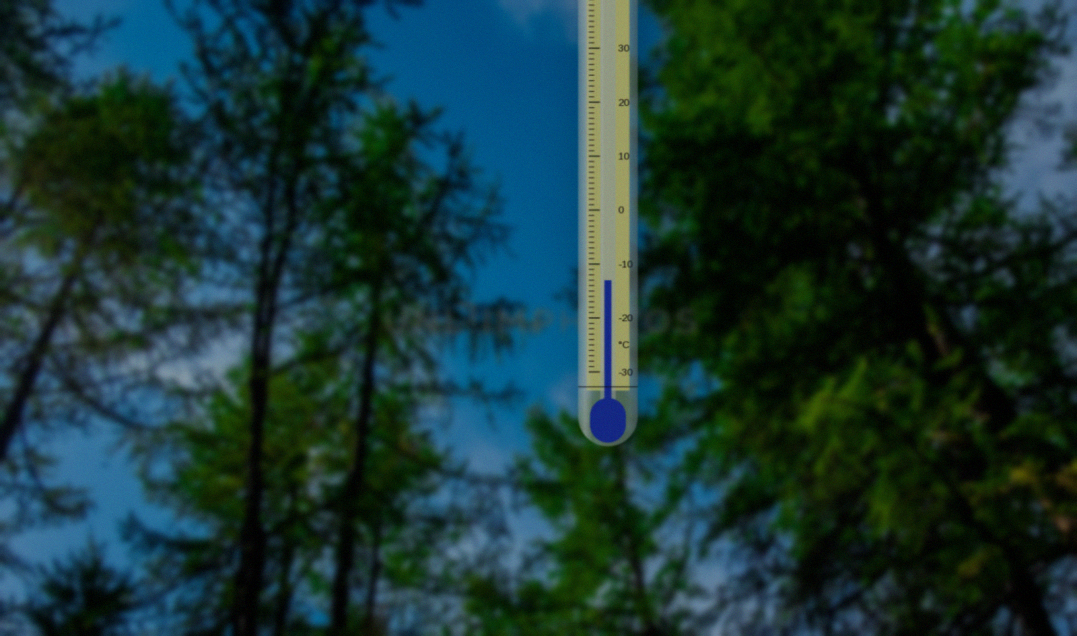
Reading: -13,°C
